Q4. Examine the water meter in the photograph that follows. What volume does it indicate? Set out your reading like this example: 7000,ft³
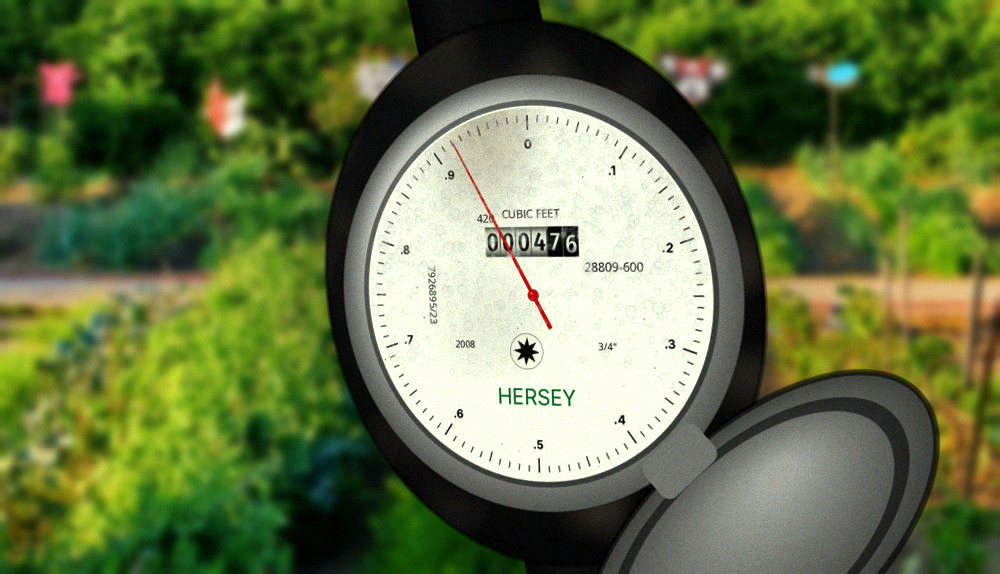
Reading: 475.92,ft³
